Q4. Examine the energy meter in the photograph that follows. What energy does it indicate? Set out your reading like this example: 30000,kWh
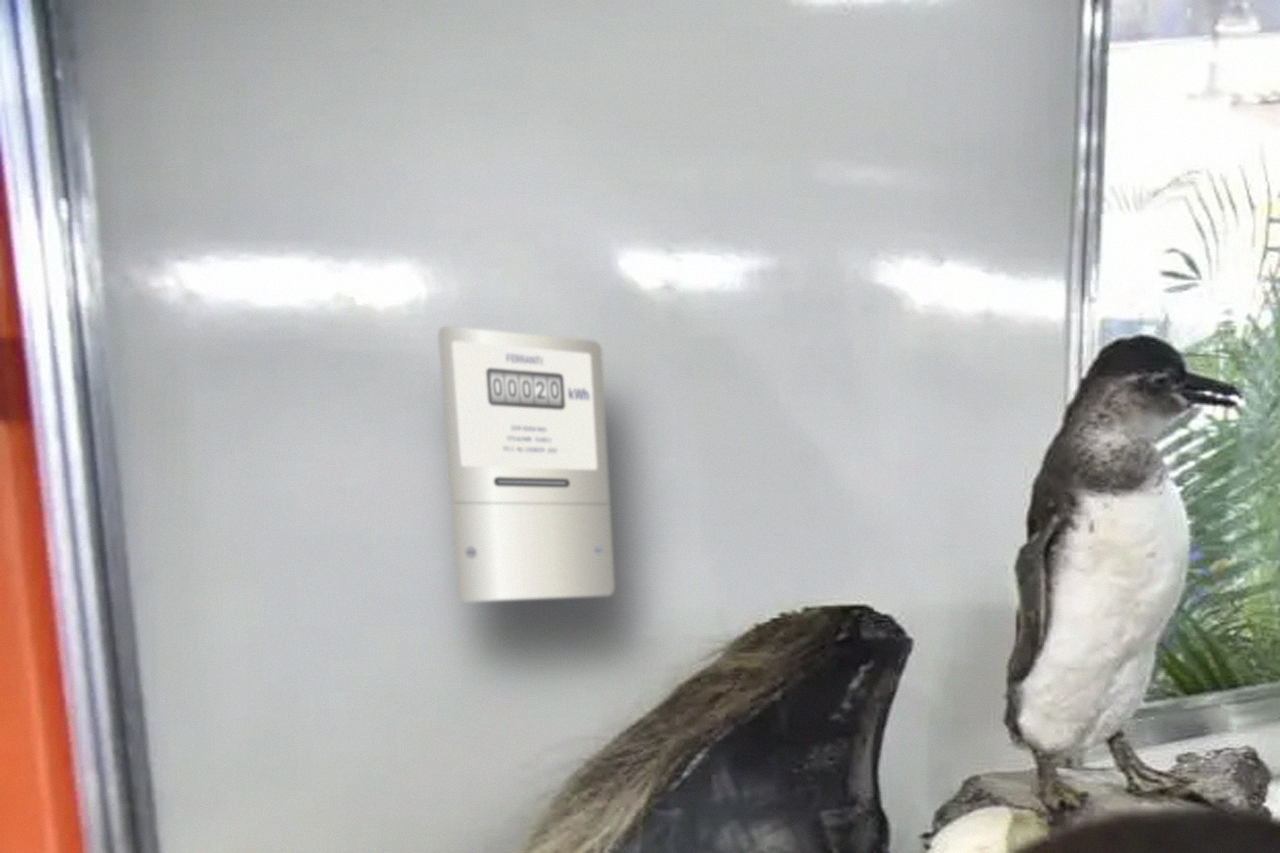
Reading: 20,kWh
